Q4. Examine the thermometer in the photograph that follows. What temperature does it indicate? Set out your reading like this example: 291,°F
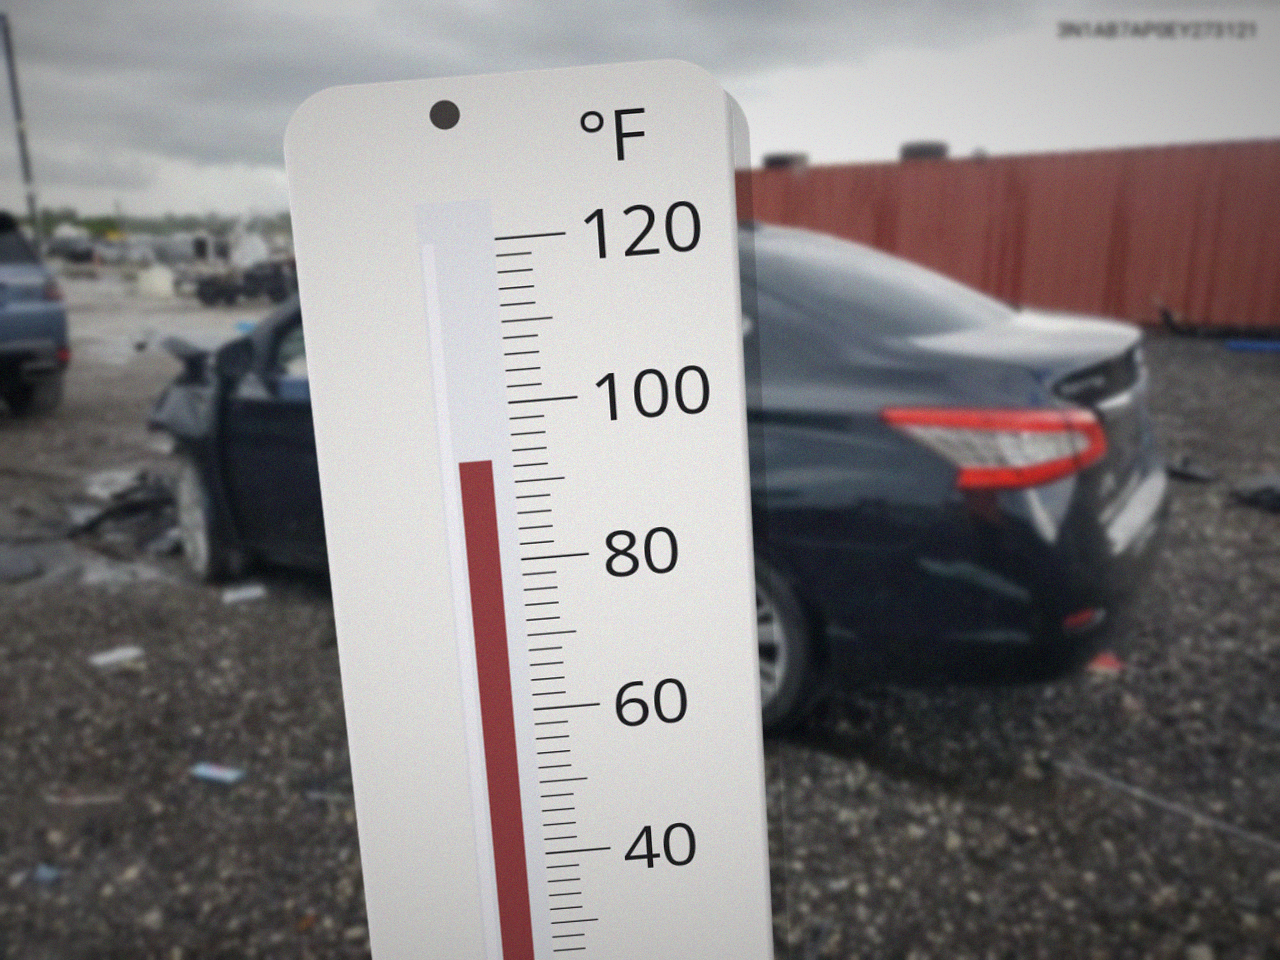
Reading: 93,°F
